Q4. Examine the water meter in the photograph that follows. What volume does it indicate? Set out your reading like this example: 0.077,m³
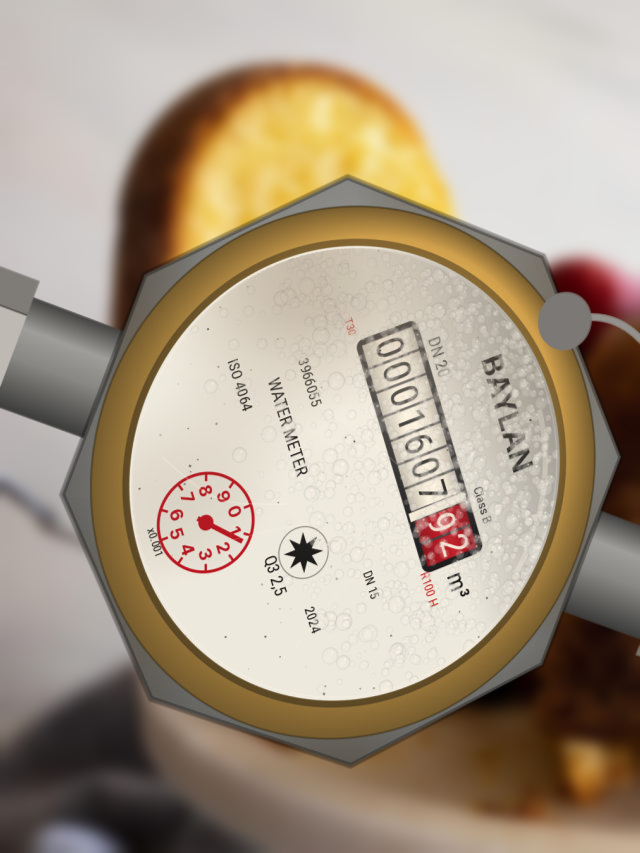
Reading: 1607.921,m³
